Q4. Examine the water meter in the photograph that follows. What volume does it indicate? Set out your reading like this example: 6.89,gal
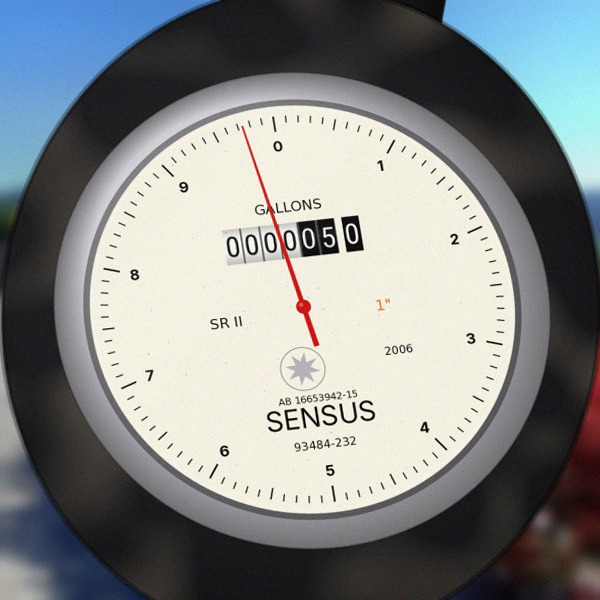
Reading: 49.7,gal
